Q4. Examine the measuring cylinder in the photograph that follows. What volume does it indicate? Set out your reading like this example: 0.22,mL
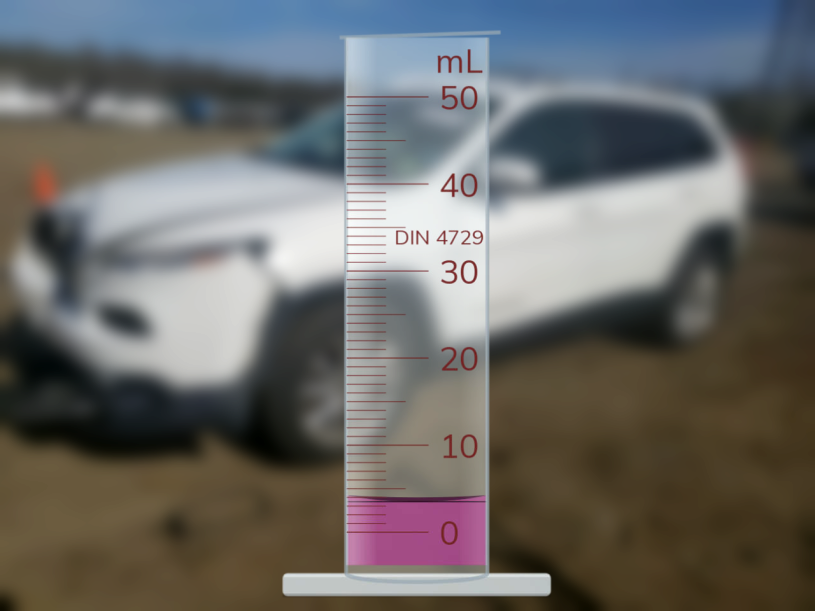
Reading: 3.5,mL
